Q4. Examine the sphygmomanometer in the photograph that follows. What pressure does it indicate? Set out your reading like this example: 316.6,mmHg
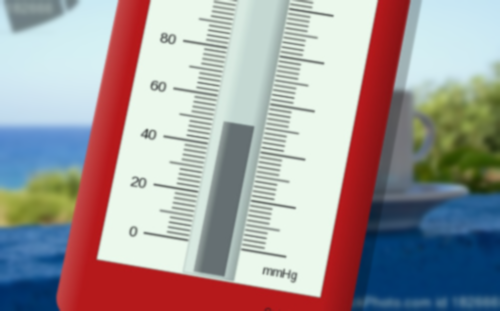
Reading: 50,mmHg
